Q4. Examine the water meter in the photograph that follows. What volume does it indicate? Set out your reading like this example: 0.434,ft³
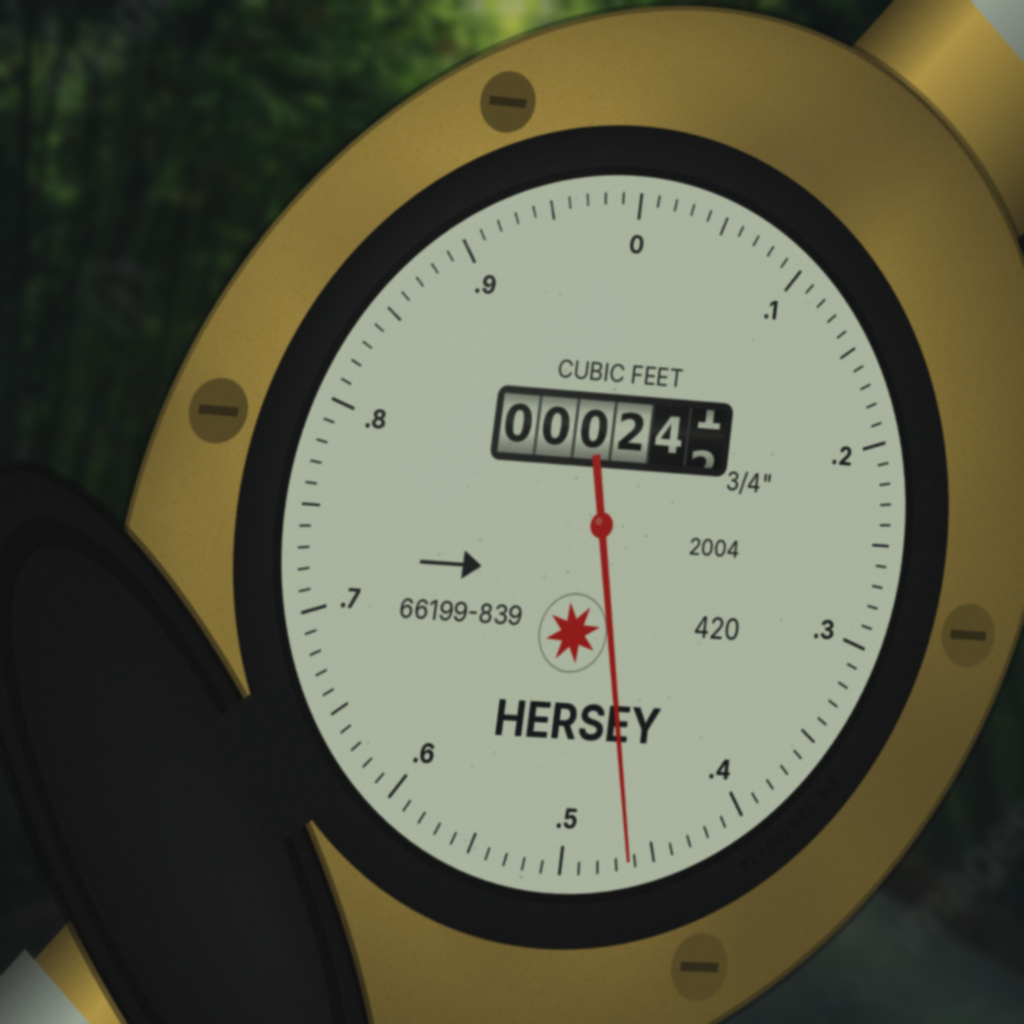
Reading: 241.46,ft³
